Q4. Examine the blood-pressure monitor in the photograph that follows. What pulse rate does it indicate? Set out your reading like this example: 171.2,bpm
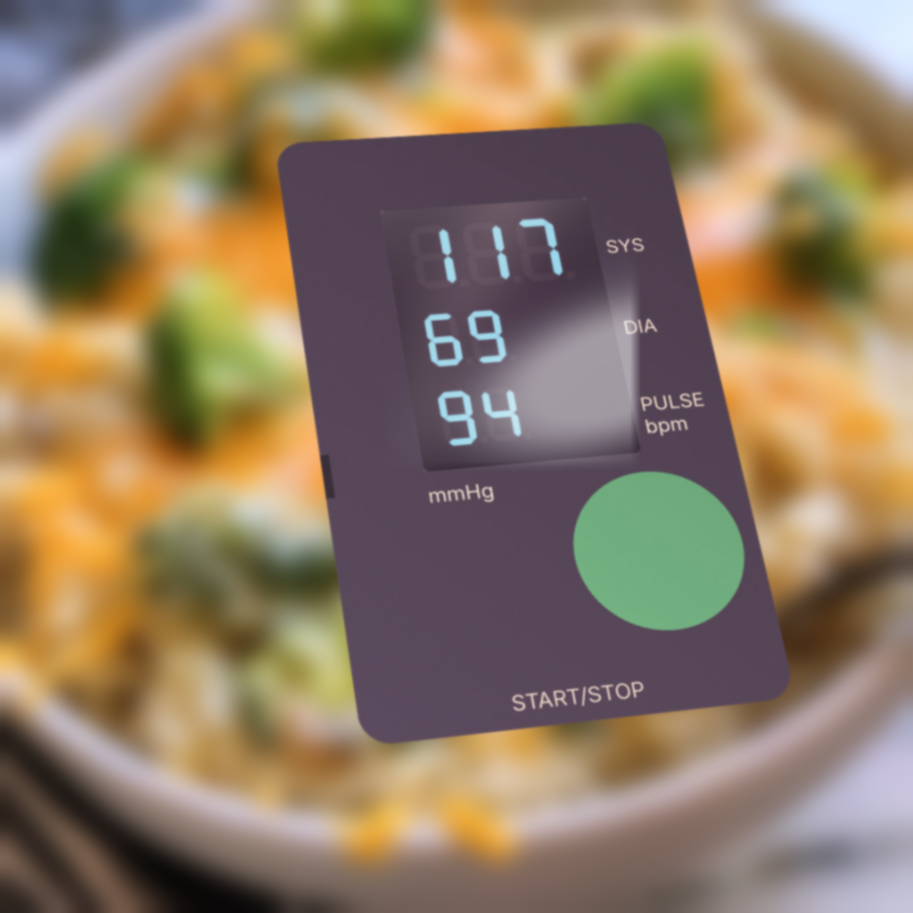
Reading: 94,bpm
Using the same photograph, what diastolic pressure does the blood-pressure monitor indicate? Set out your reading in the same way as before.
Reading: 69,mmHg
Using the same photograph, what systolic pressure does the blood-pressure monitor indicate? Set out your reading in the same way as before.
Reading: 117,mmHg
